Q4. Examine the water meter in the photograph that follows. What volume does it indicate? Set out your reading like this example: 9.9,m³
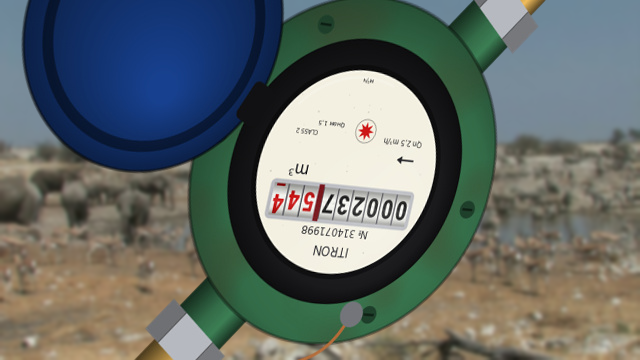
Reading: 237.544,m³
